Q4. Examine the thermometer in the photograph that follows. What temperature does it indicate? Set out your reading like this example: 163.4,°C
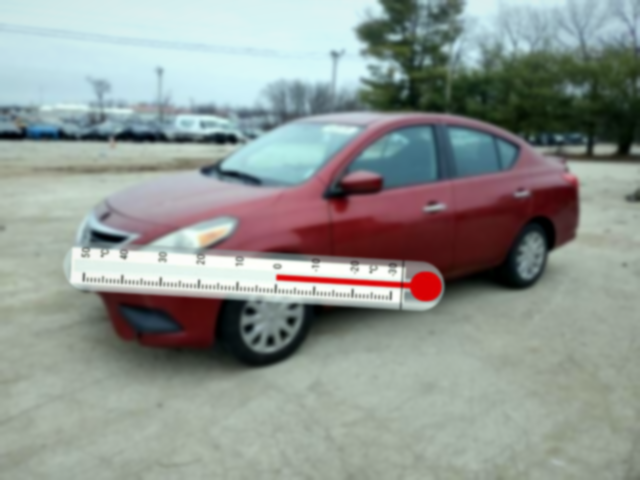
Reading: 0,°C
